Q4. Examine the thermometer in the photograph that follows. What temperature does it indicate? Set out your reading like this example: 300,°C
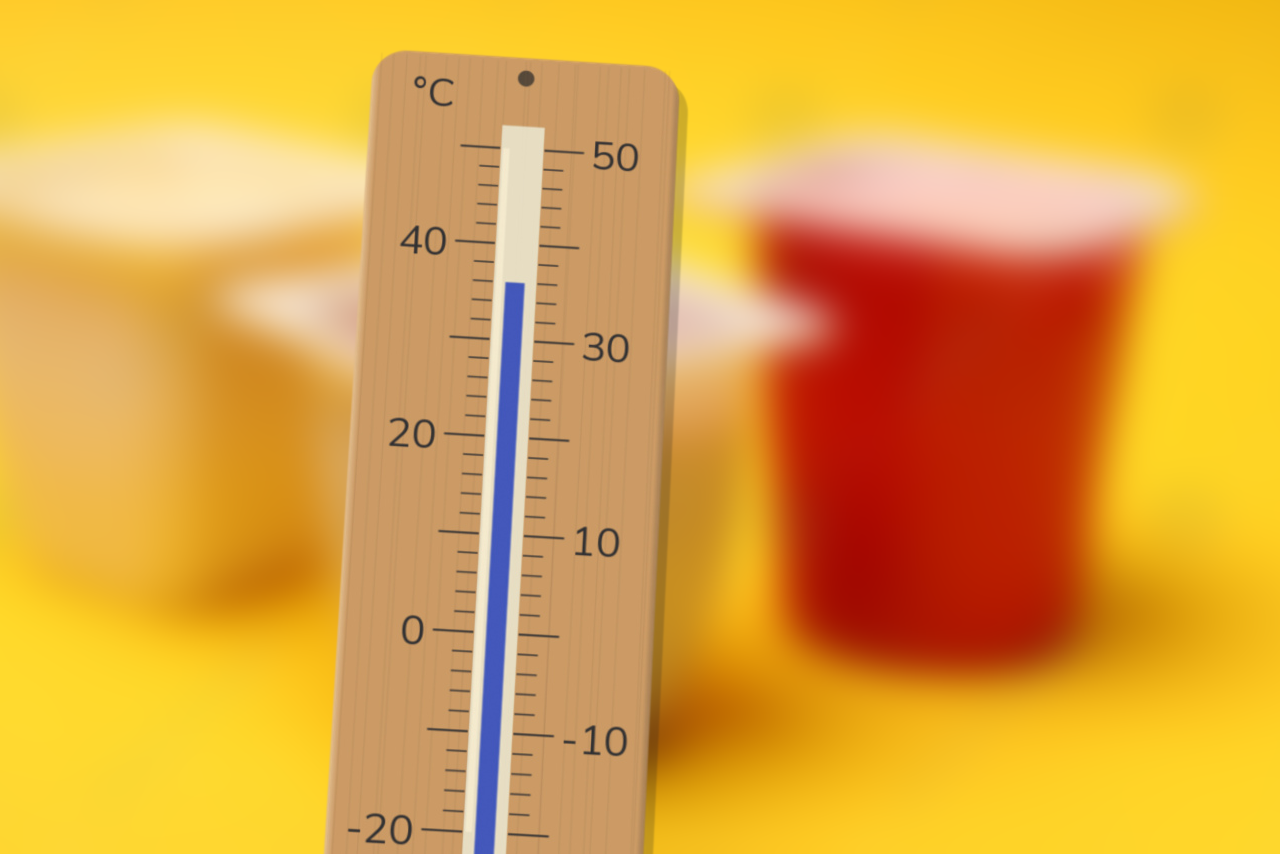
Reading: 36,°C
